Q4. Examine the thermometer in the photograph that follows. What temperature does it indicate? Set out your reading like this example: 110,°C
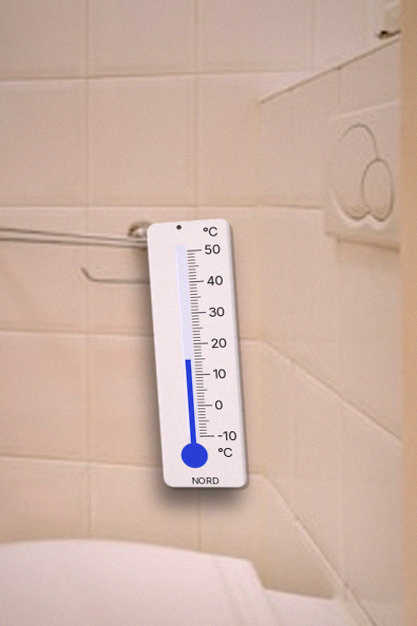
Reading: 15,°C
